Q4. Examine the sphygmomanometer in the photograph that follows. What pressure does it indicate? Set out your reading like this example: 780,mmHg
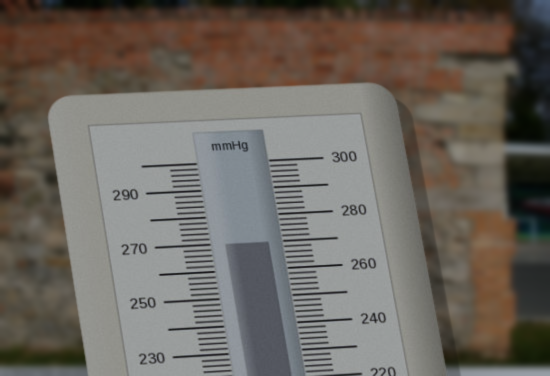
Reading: 270,mmHg
